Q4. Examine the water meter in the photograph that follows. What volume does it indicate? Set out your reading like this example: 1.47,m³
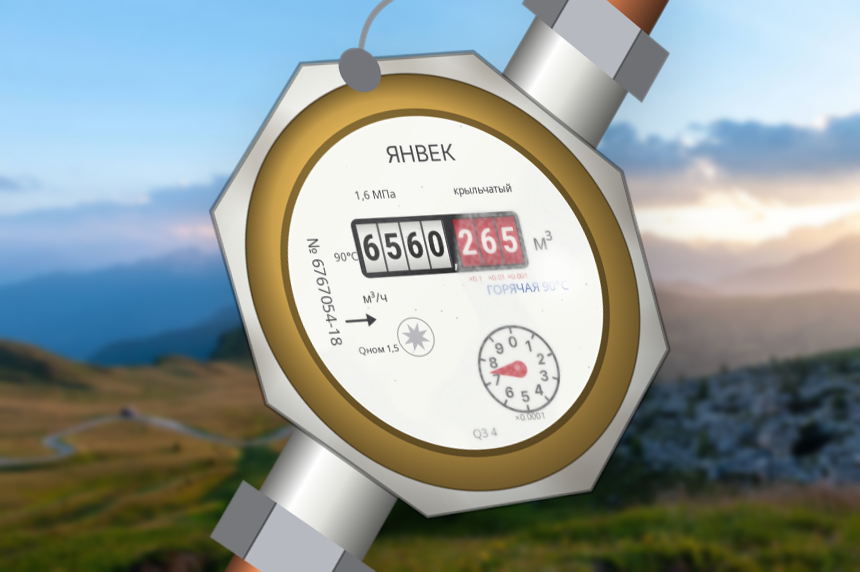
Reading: 6560.2657,m³
